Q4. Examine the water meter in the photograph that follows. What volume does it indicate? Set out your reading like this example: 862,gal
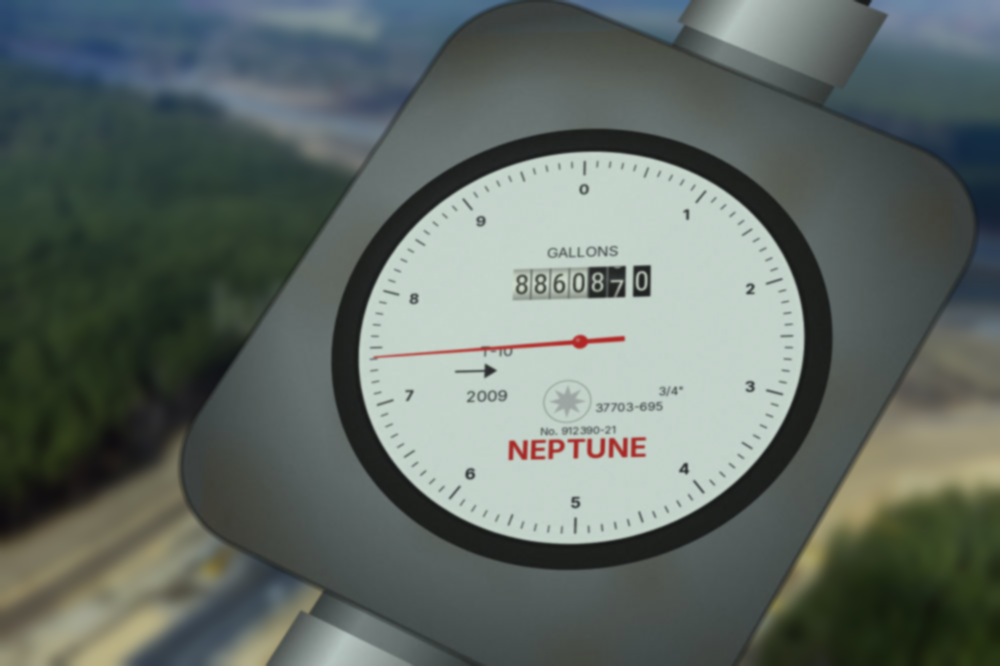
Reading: 8860867.4,gal
